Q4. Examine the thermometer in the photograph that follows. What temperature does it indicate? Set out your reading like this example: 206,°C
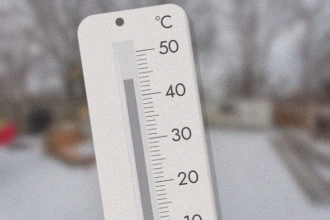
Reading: 44,°C
